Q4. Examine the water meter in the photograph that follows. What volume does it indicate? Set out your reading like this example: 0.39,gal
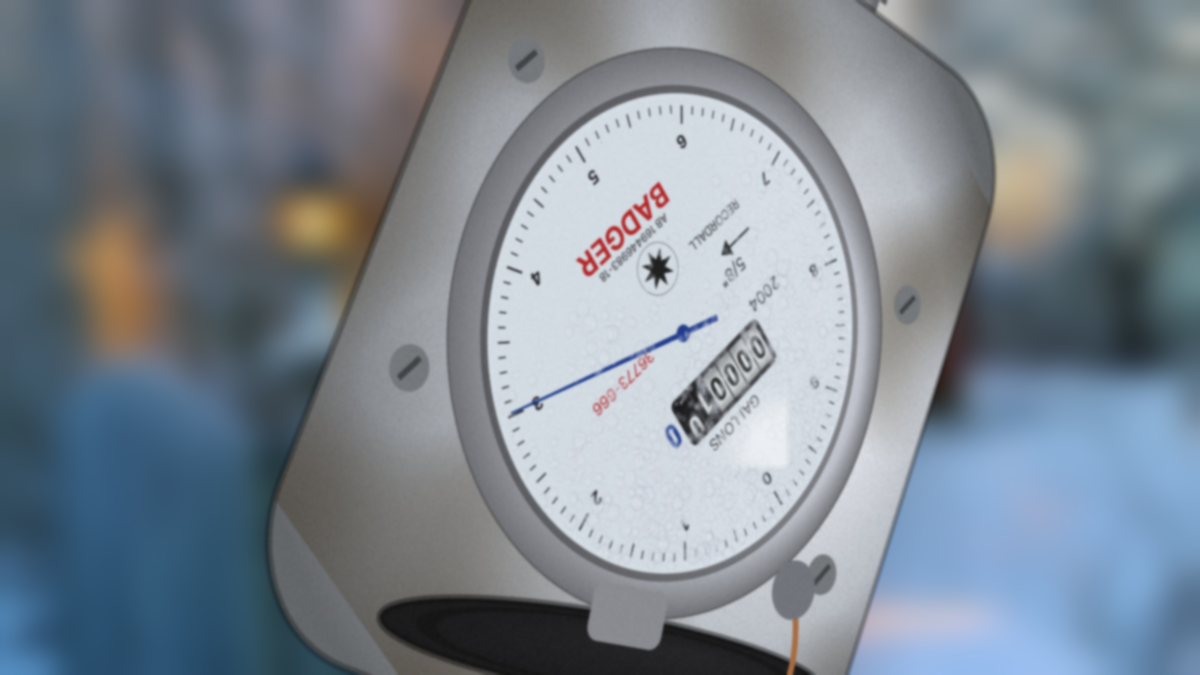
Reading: 103.0,gal
